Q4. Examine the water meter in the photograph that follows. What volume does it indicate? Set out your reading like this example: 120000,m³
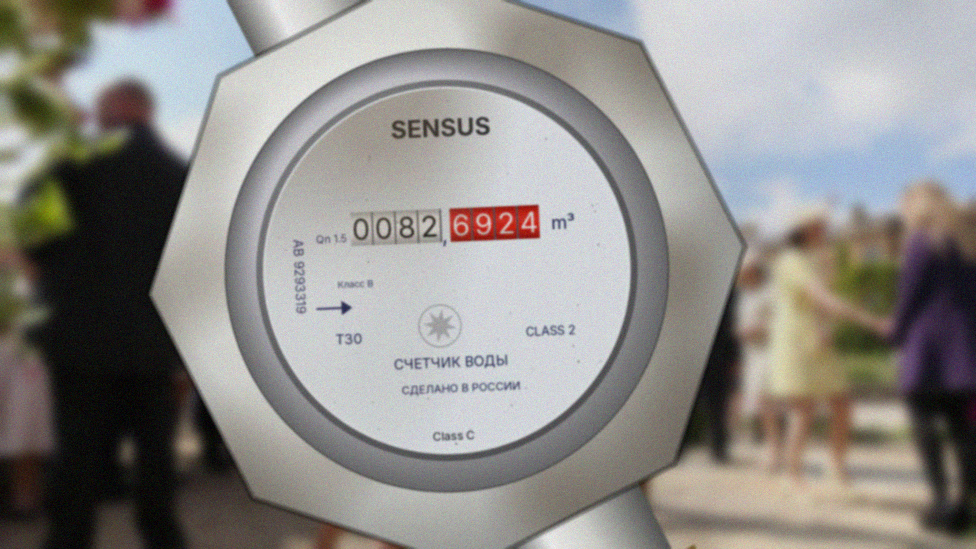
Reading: 82.6924,m³
